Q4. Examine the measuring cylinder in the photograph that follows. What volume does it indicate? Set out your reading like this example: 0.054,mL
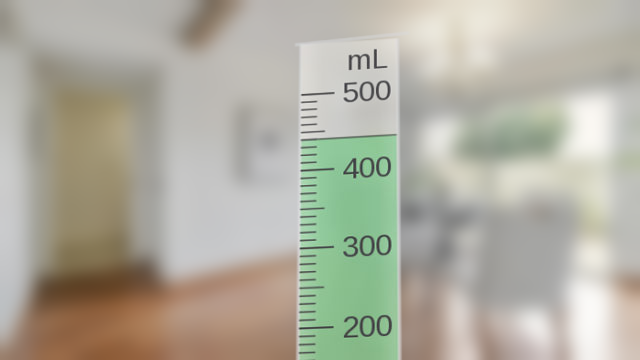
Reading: 440,mL
